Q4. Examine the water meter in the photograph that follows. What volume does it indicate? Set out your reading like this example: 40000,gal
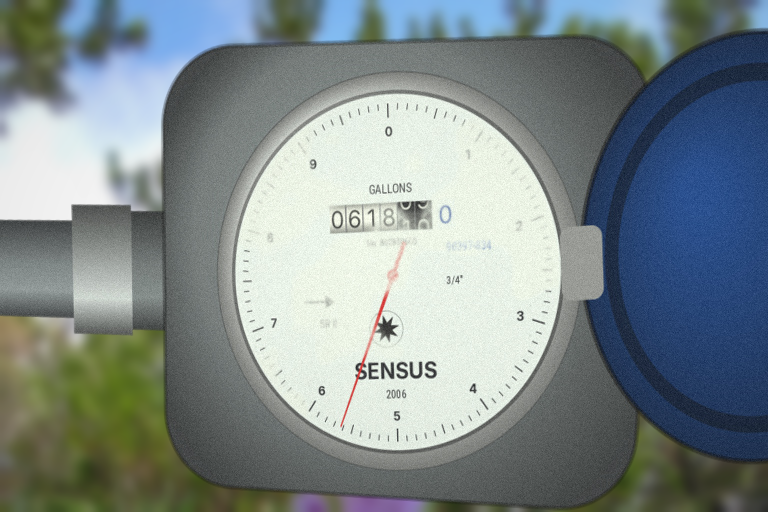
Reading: 618095.6,gal
